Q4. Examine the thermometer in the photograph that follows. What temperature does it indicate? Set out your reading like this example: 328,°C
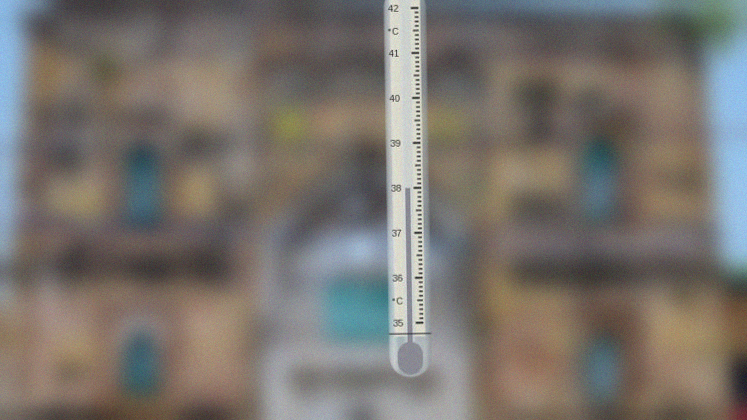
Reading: 38,°C
